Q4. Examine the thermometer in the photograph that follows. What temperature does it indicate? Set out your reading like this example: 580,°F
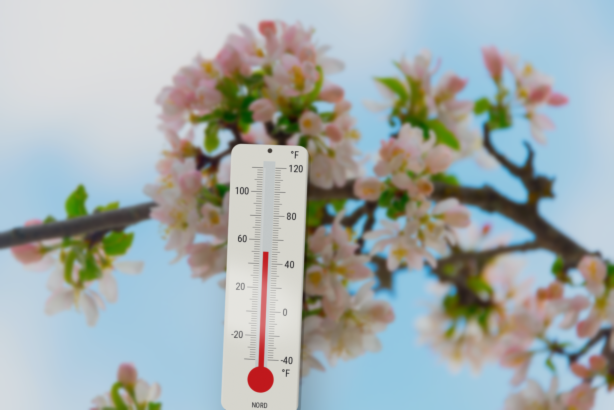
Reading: 50,°F
